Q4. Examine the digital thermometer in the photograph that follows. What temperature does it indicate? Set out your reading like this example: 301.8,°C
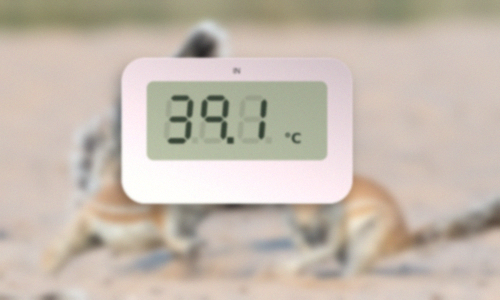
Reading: 39.1,°C
